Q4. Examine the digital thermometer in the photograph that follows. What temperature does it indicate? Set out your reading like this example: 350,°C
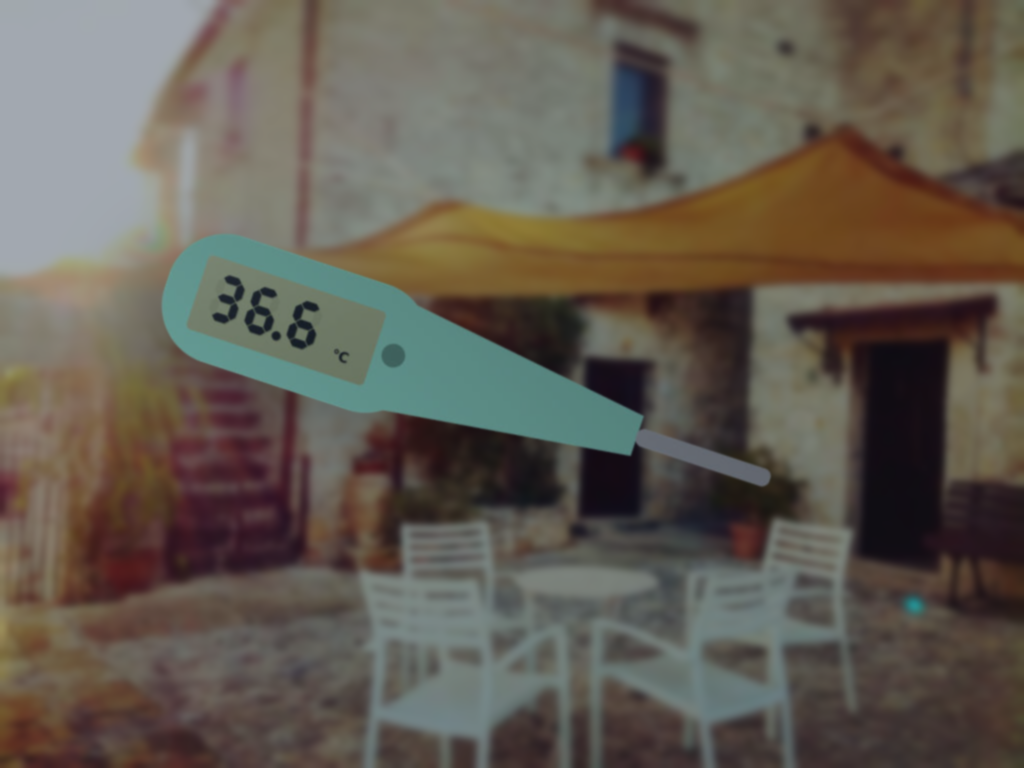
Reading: 36.6,°C
